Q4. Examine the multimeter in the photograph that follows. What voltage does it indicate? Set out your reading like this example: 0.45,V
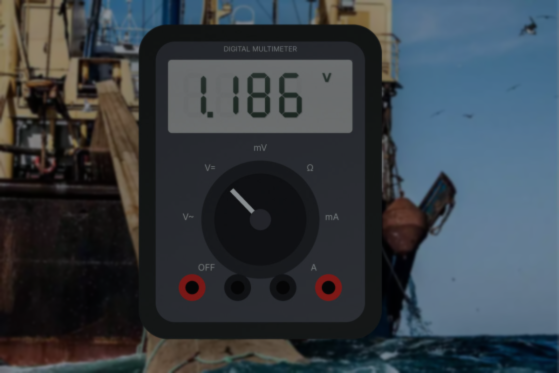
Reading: 1.186,V
